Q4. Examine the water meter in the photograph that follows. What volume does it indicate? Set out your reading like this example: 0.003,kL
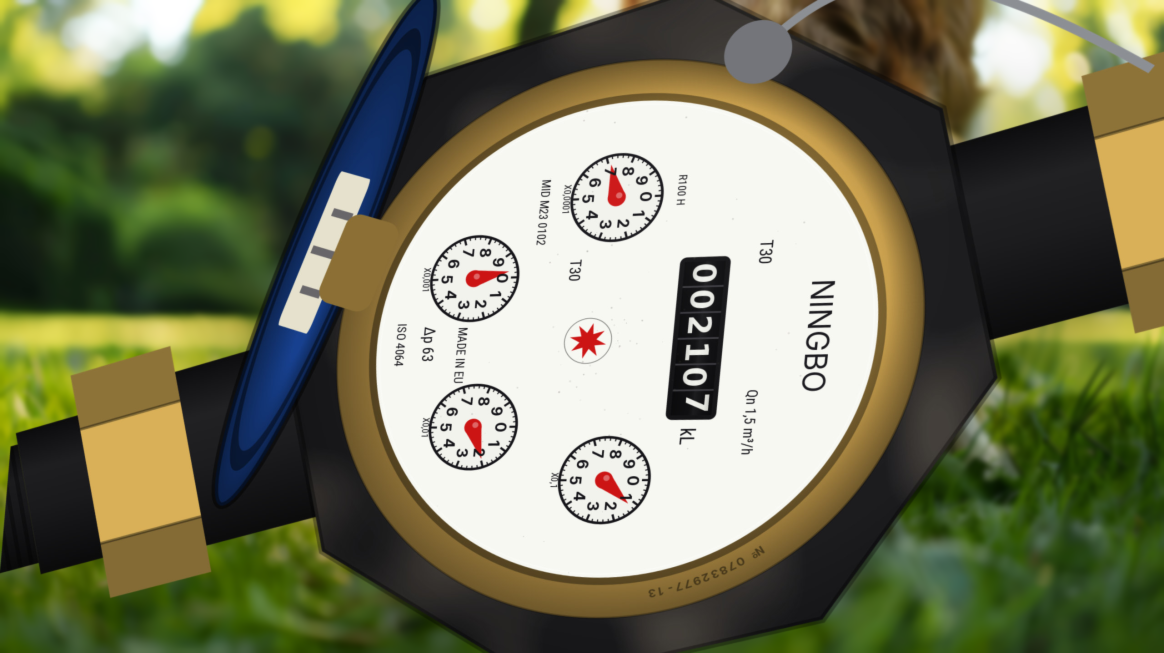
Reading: 2107.1197,kL
